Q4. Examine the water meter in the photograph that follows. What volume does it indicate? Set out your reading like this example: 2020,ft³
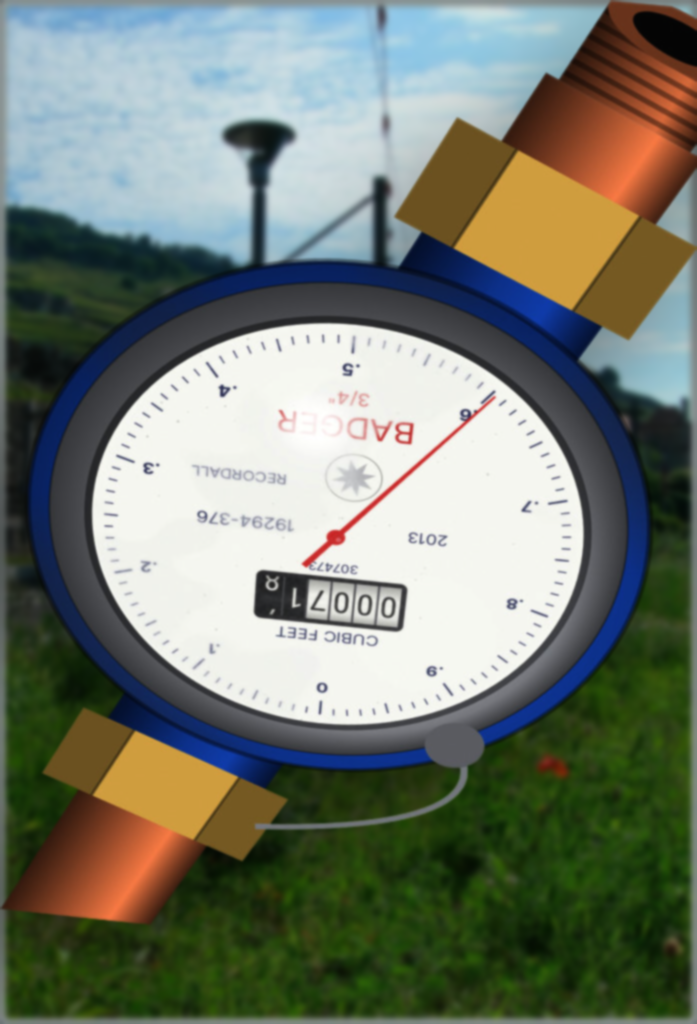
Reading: 717.60,ft³
